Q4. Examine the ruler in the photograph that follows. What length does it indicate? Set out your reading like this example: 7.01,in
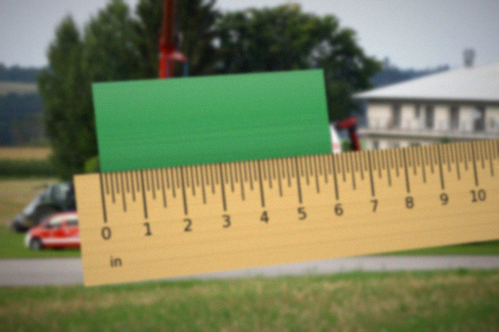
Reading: 6,in
